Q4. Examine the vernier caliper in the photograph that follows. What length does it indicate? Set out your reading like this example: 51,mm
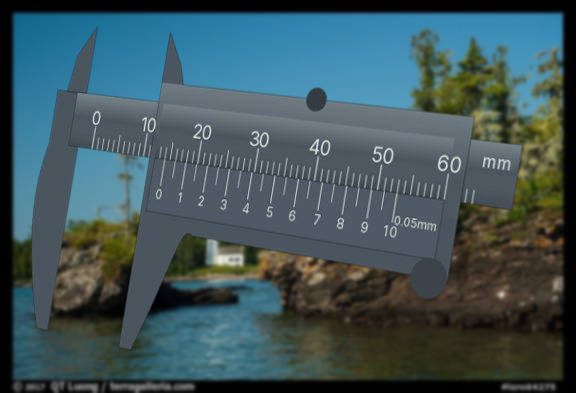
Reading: 14.0,mm
